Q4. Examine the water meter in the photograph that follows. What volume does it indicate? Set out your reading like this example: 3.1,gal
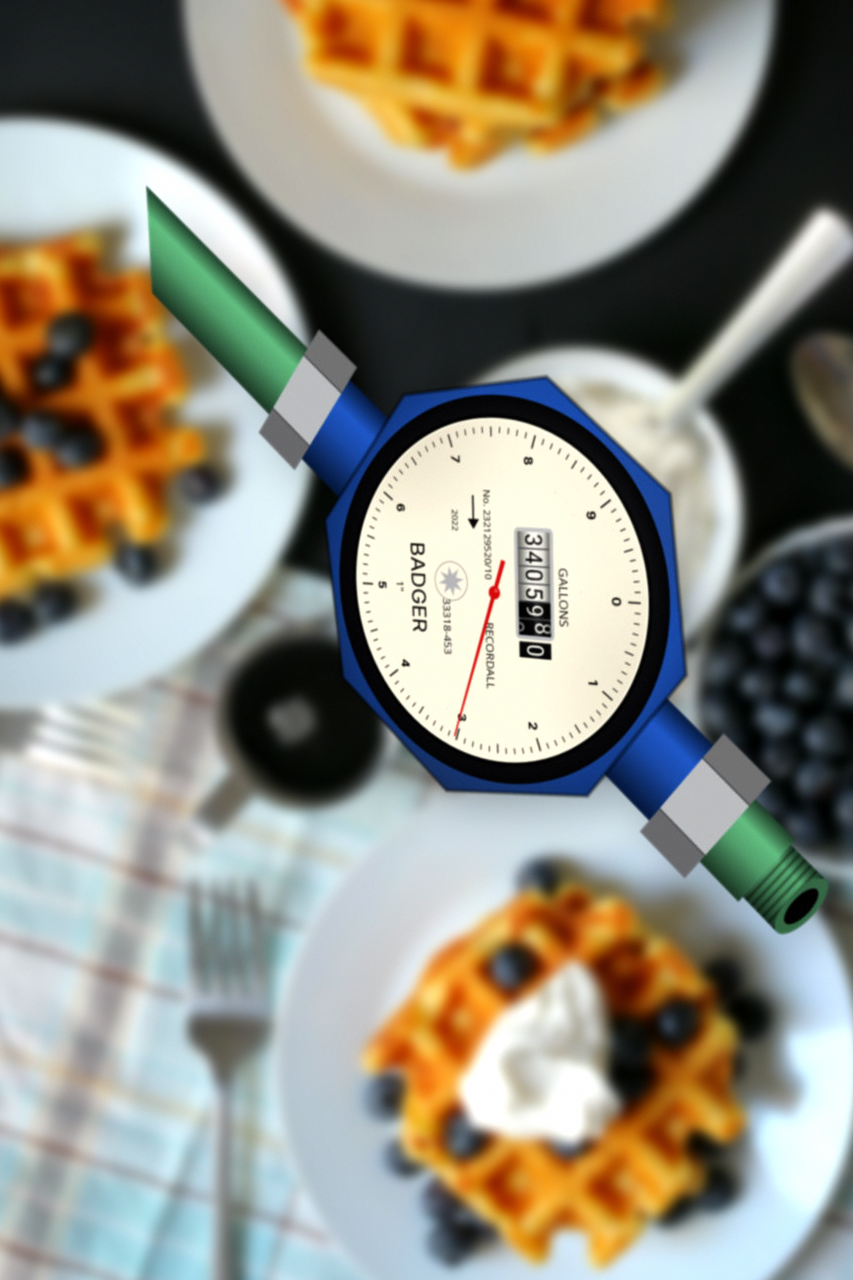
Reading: 3405983.0,gal
